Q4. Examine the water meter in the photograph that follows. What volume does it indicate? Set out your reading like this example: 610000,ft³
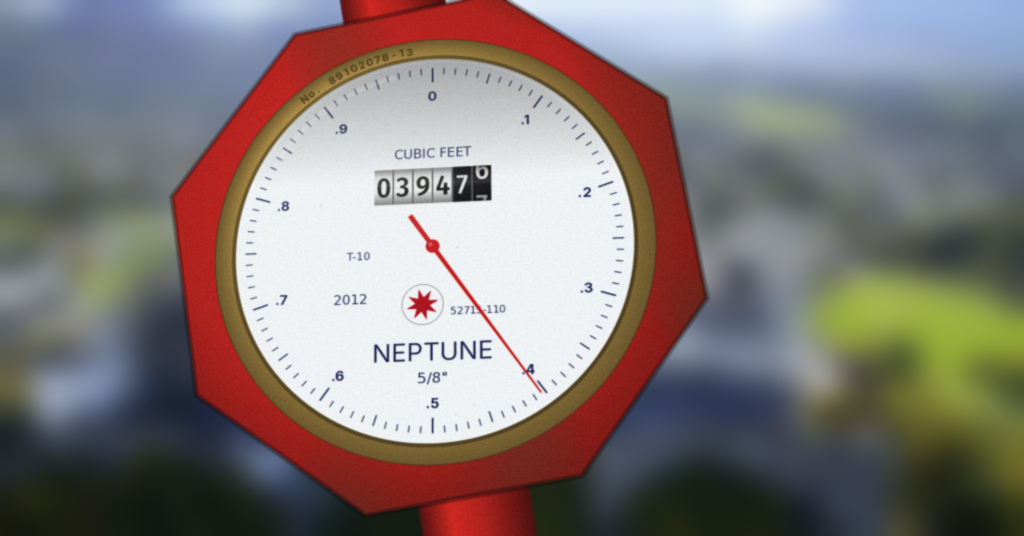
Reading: 39476.40,ft³
